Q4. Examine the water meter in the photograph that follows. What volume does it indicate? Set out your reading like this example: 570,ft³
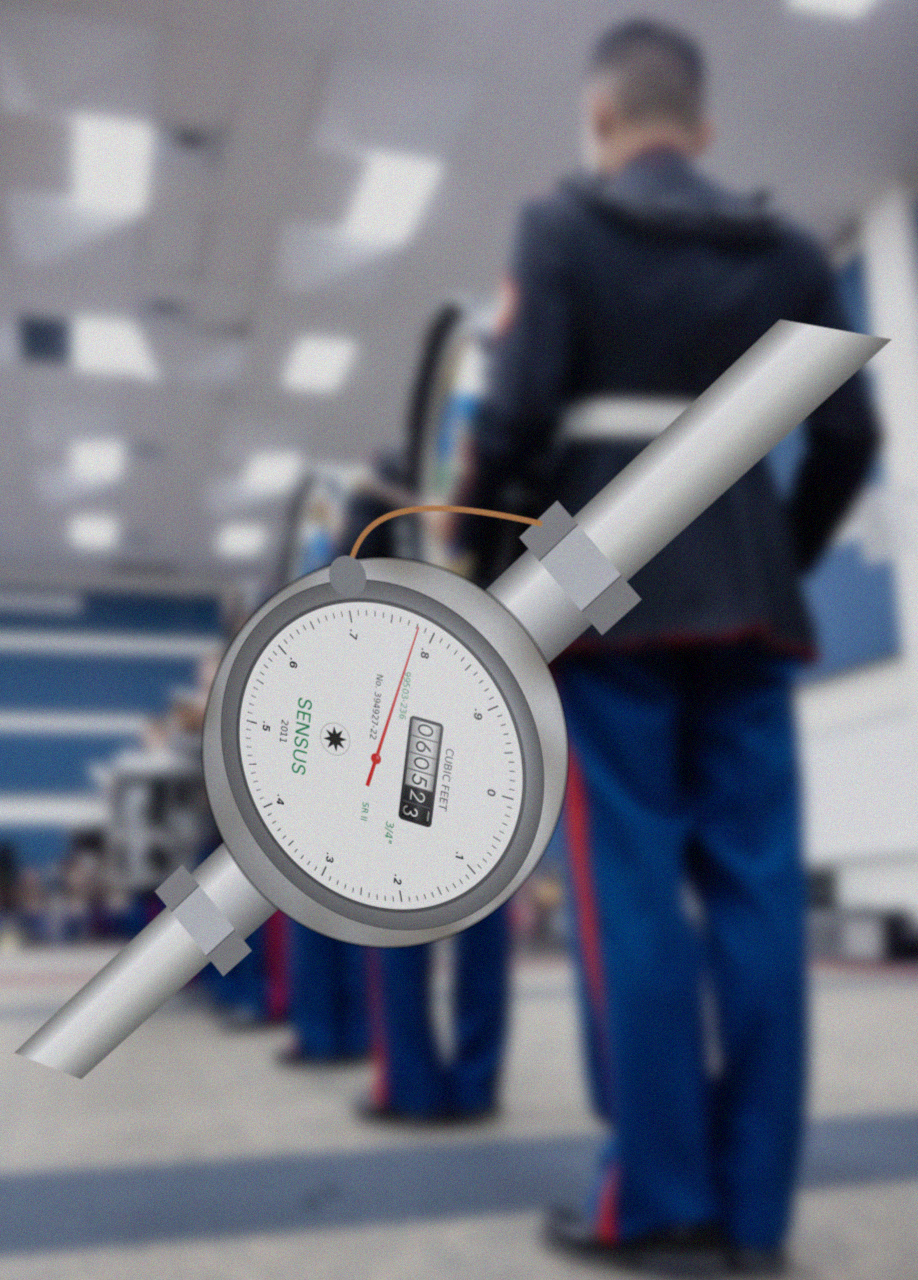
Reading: 60522.78,ft³
